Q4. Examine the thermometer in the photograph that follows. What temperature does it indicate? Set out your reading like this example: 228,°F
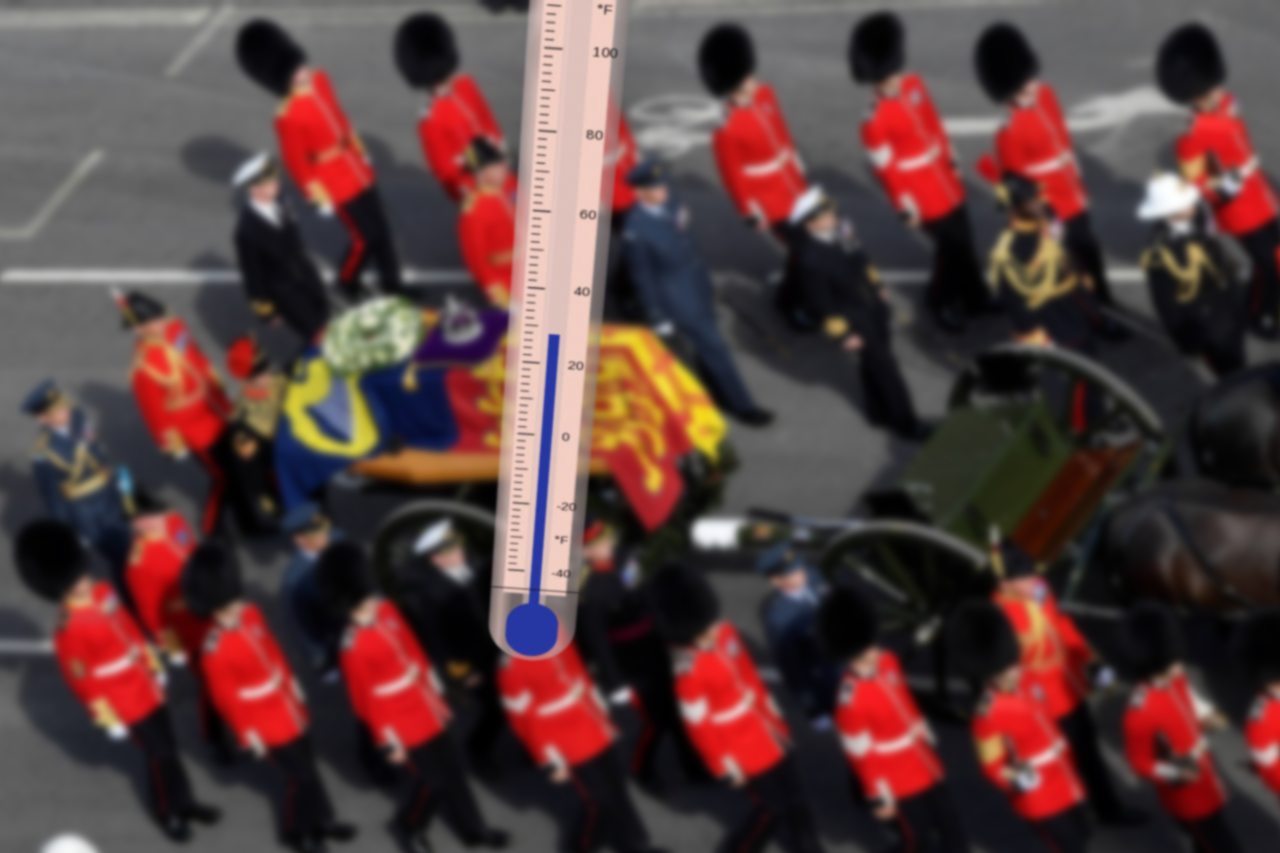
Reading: 28,°F
